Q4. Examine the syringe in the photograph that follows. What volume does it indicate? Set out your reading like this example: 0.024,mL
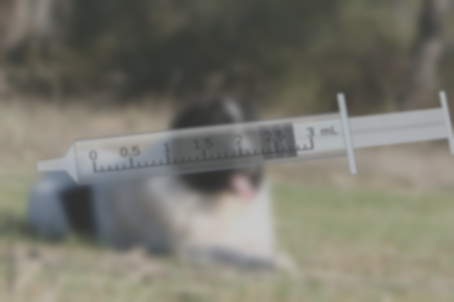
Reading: 2.3,mL
